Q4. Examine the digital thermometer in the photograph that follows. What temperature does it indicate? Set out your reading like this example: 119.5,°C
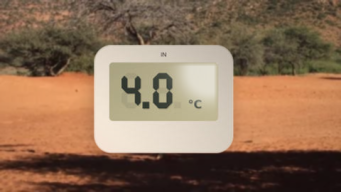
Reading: 4.0,°C
